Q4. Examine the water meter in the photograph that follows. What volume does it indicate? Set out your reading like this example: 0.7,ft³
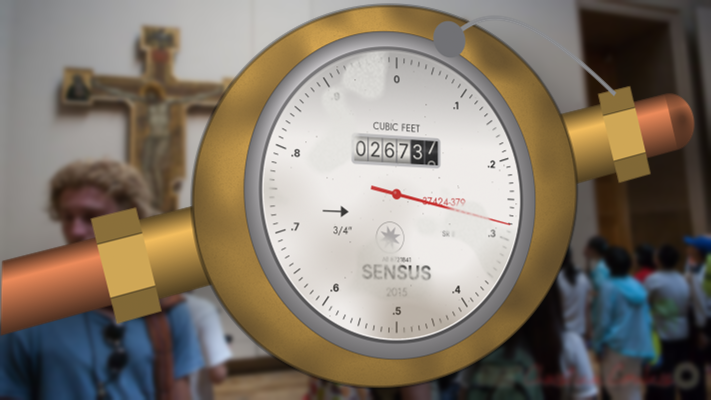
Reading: 26737.28,ft³
